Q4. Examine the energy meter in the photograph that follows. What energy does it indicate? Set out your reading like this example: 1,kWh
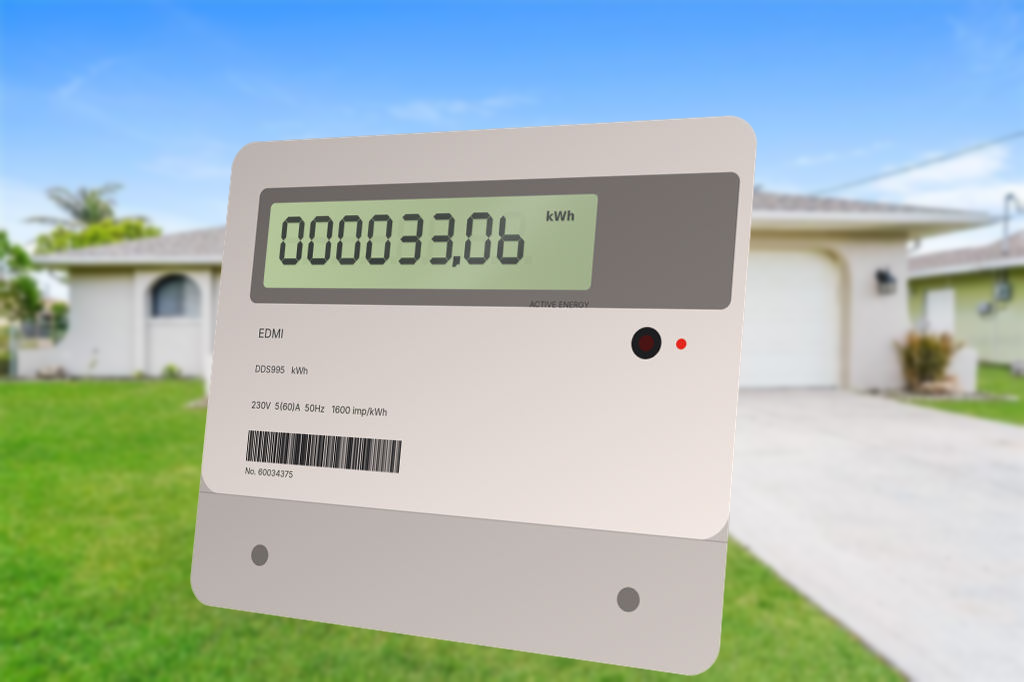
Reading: 33.06,kWh
